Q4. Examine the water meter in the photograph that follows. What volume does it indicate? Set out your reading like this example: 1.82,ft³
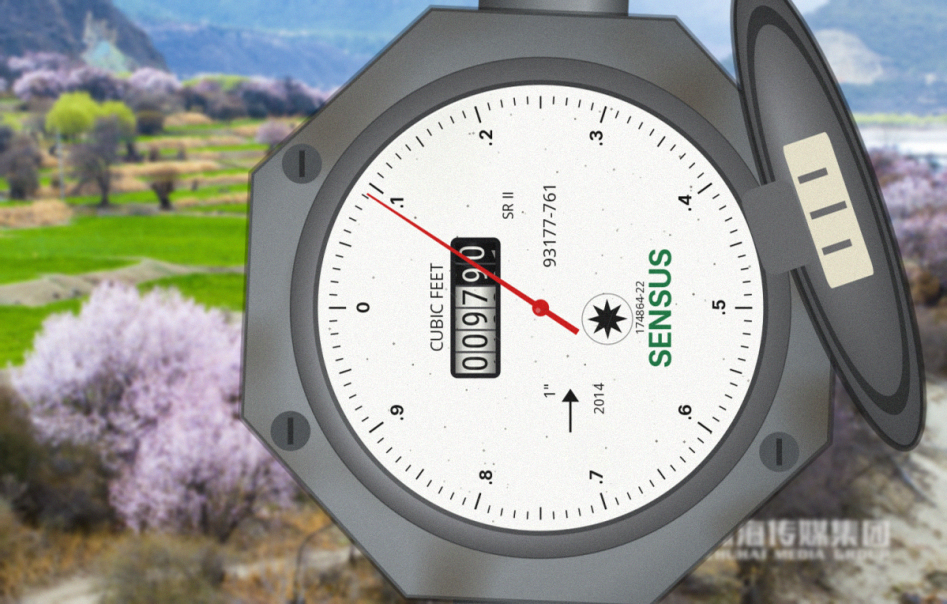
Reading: 9790.09,ft³
